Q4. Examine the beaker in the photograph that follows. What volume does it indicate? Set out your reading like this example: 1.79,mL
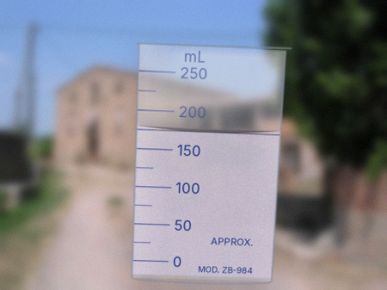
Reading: 175,mL
